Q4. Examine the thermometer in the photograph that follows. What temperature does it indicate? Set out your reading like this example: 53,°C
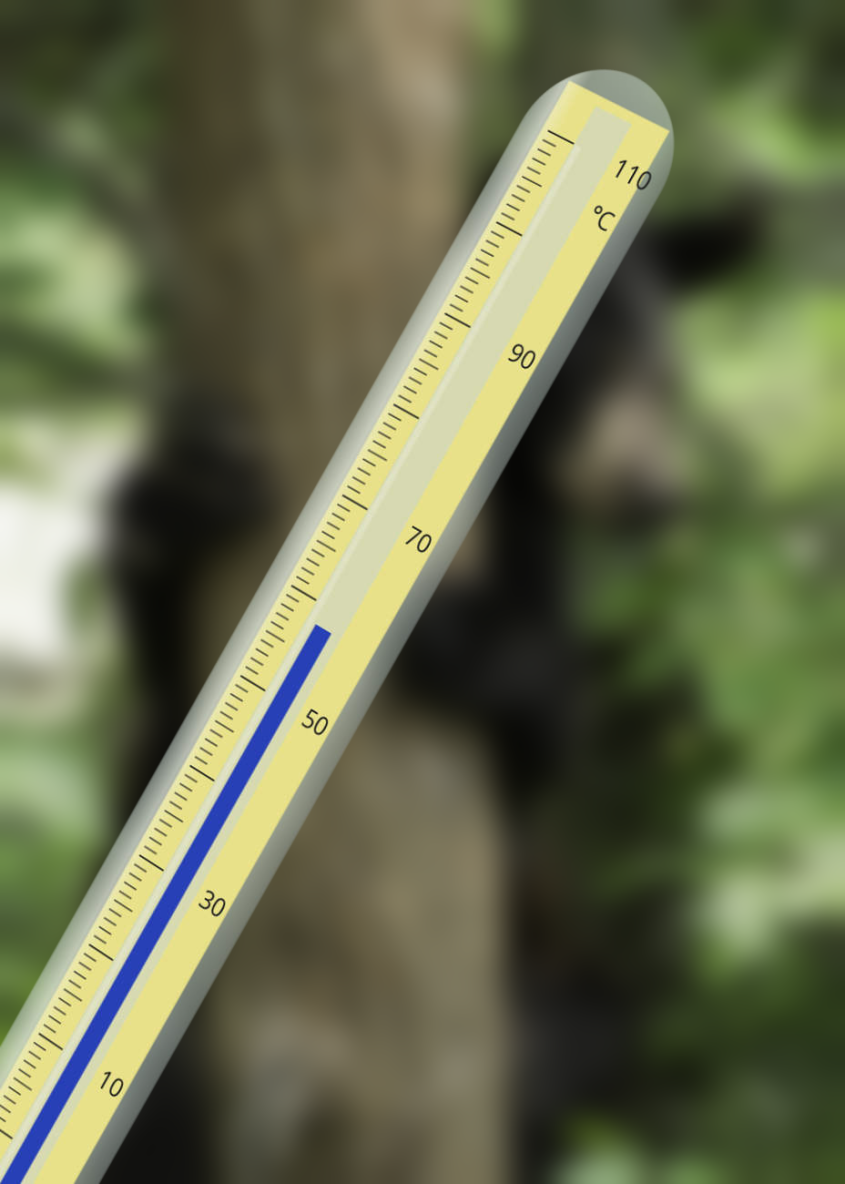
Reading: 58,°C
